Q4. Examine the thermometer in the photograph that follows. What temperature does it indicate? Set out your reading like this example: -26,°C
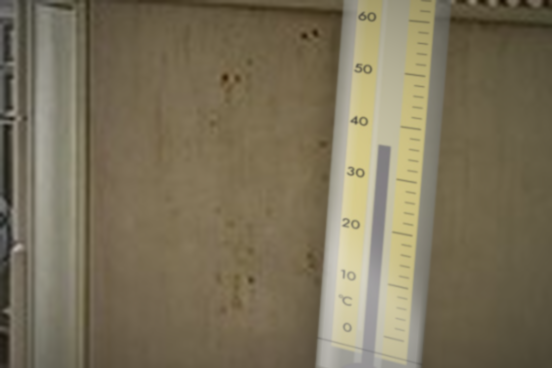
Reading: 36,°C
